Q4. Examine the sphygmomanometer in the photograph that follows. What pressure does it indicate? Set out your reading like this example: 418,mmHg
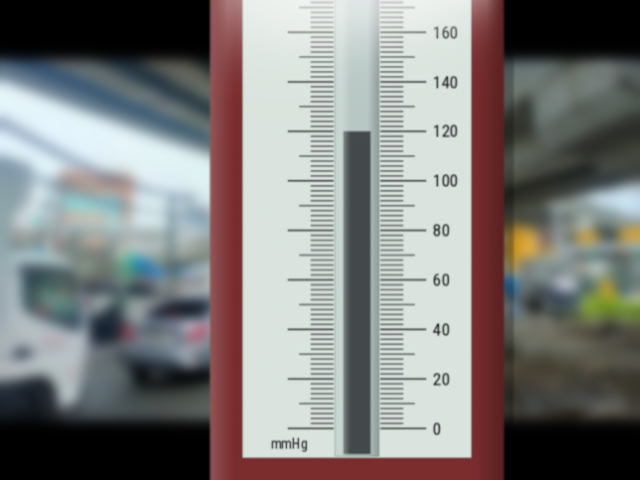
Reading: 120,mmHg
